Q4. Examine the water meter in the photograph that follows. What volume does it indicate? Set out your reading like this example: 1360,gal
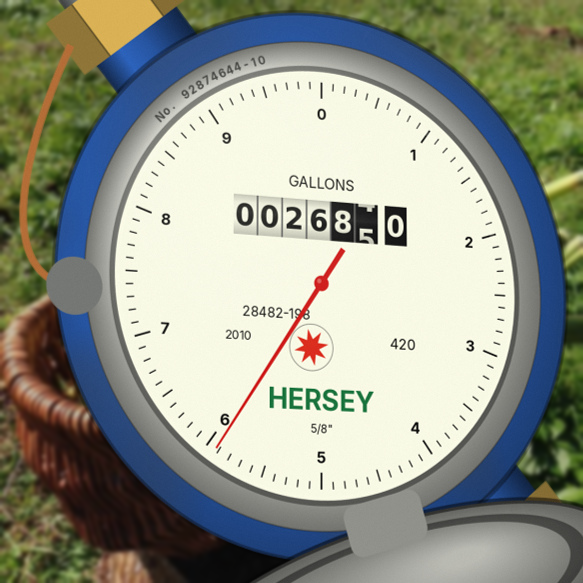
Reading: 26845.9,gal
